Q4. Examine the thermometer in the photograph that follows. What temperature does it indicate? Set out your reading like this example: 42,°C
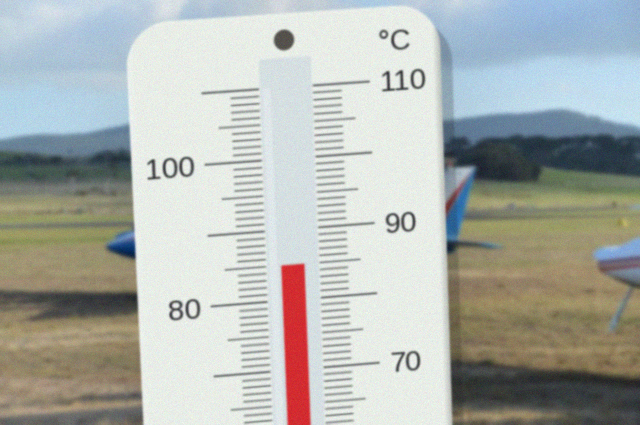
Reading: 85,°C
